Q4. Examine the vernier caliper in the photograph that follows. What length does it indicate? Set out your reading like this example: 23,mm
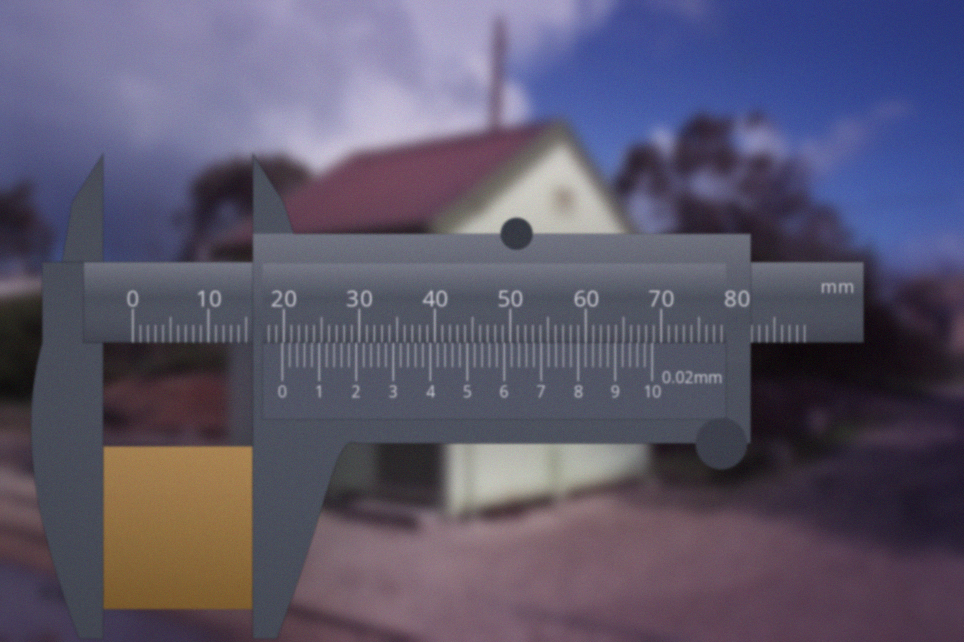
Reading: 19.8,mm
